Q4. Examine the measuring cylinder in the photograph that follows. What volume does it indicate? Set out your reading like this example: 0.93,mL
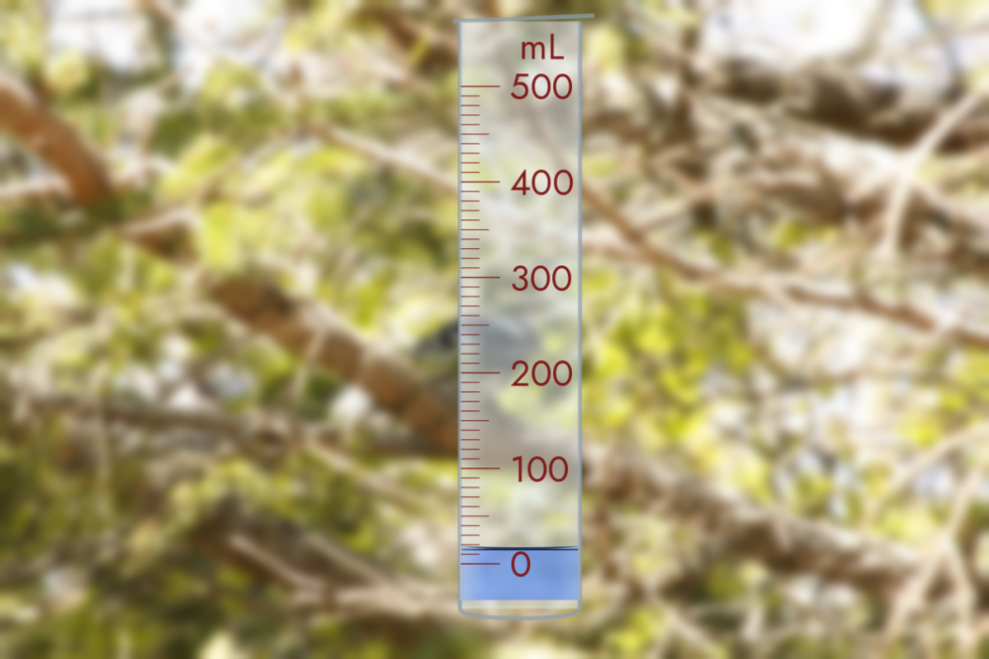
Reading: 15,mL
